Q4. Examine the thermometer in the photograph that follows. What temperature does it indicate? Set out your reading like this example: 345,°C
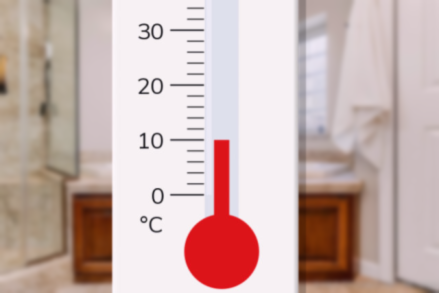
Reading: 10,°C
